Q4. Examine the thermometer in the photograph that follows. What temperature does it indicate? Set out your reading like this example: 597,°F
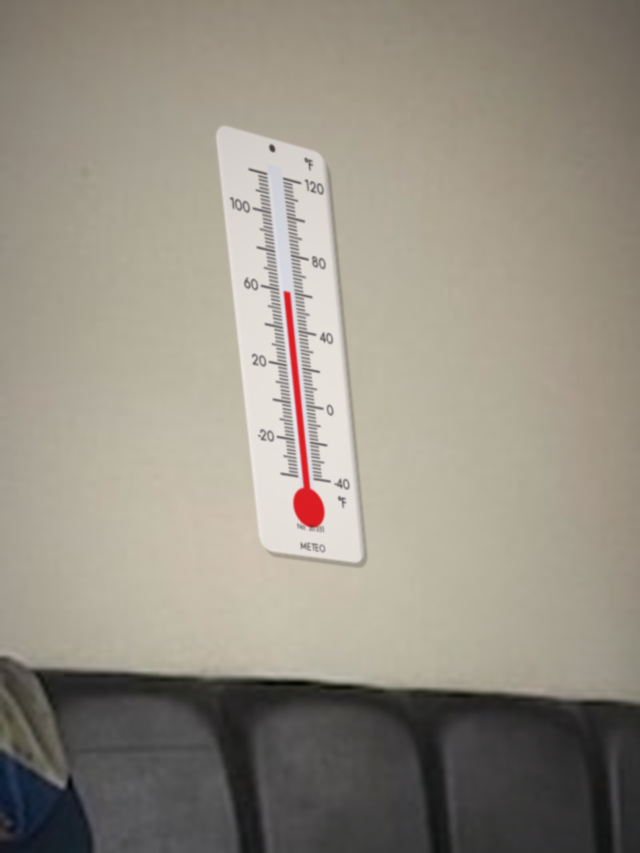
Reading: 60,°F
